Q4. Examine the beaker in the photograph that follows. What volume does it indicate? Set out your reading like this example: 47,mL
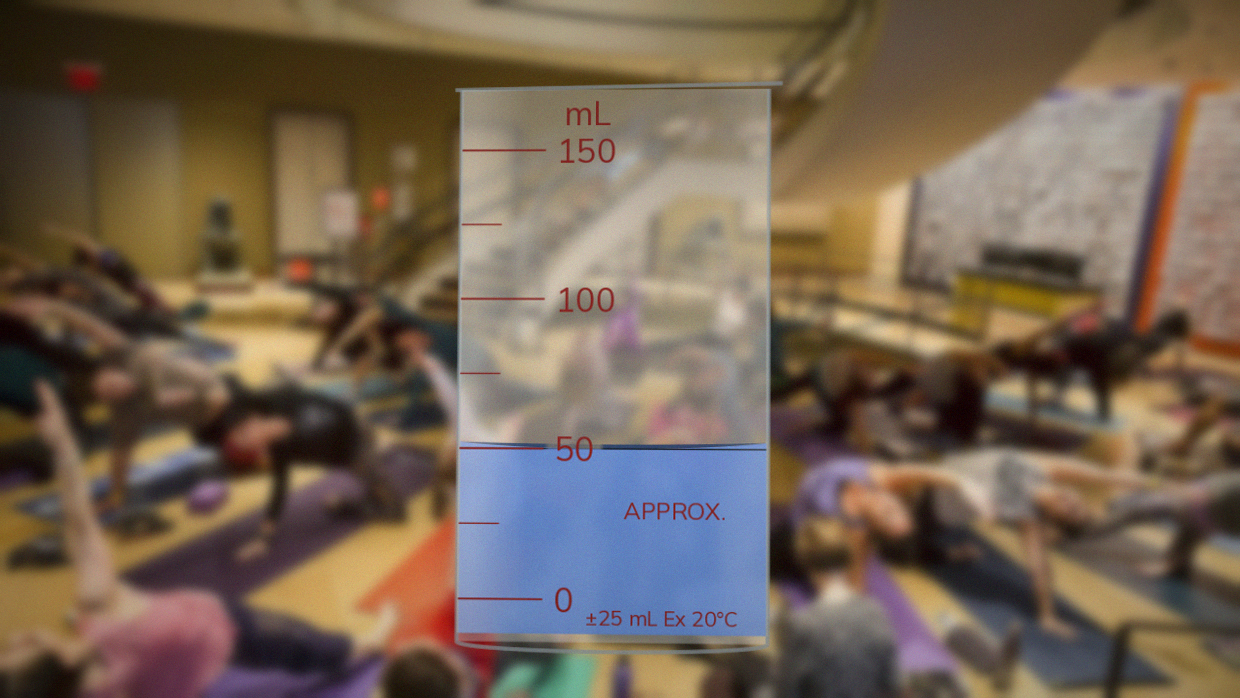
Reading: 50,mL
